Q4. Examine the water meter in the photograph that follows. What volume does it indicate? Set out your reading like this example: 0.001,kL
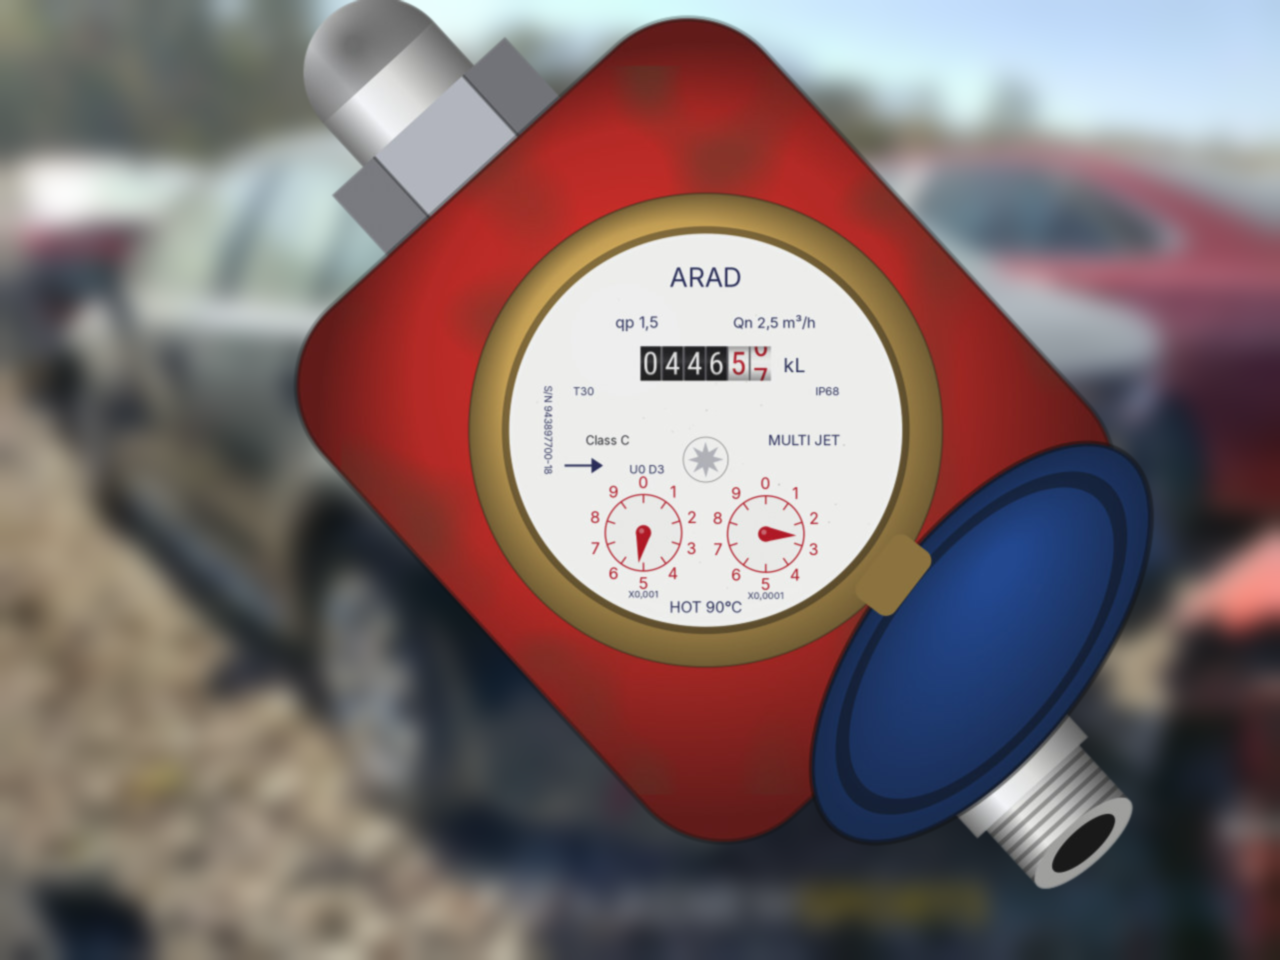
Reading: 446.5652,kL
